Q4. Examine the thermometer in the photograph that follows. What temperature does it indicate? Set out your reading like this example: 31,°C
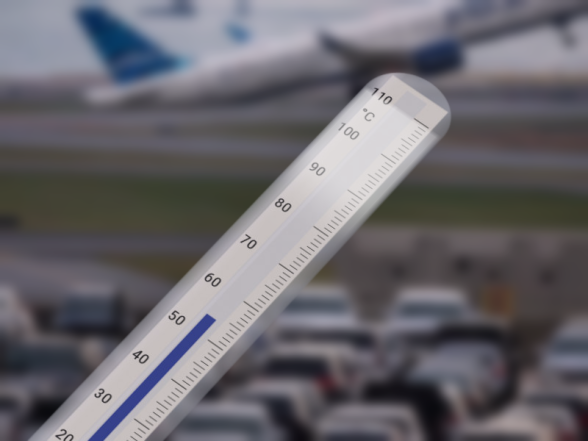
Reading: 54,°C
